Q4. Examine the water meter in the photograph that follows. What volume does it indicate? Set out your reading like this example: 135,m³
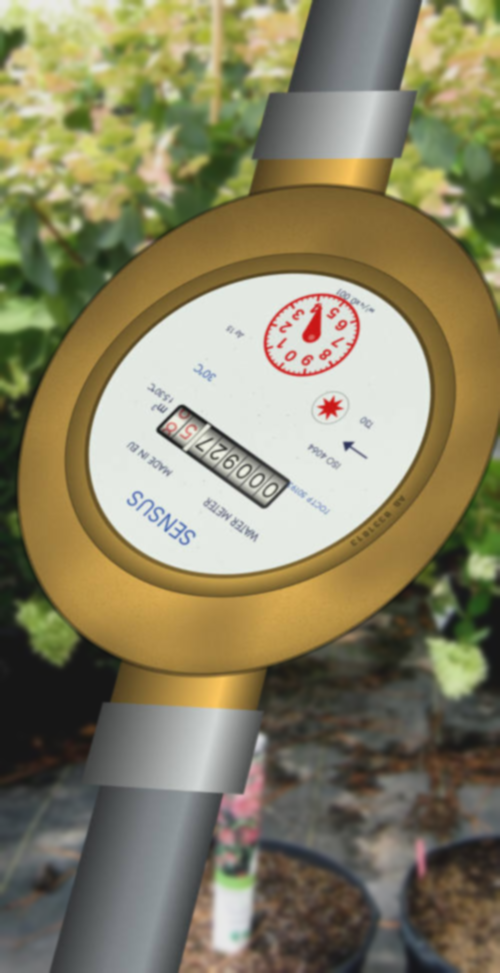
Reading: 927.584,m³
